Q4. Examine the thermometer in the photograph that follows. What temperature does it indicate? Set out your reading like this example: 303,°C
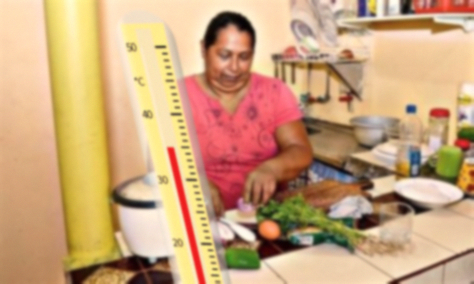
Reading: 35,°C
